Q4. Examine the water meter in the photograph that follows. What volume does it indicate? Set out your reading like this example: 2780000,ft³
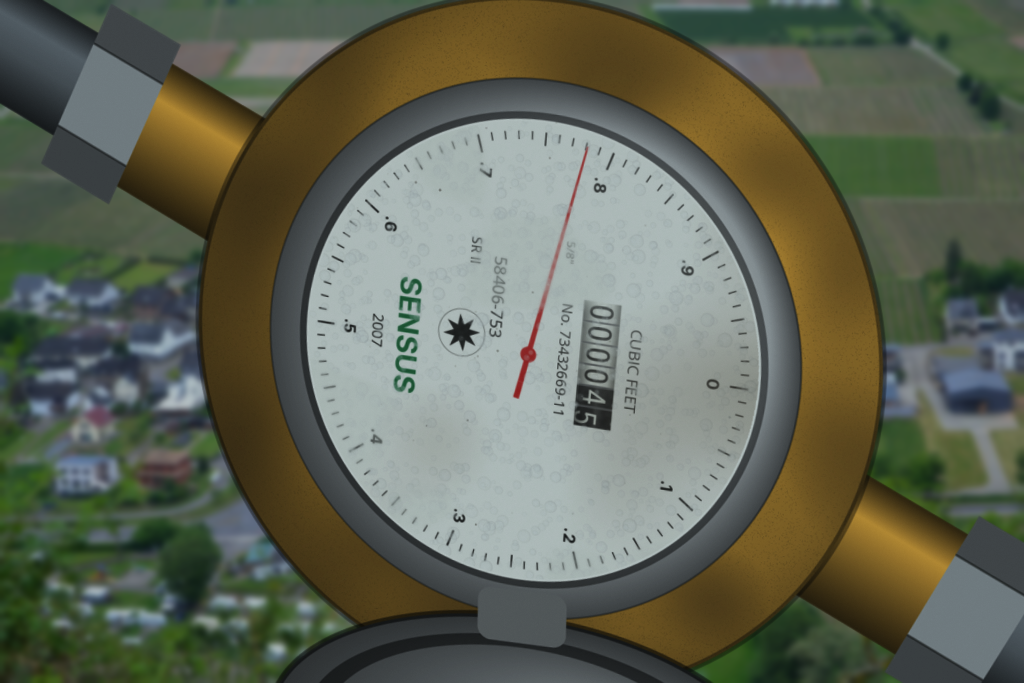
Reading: 44.78,ft³
